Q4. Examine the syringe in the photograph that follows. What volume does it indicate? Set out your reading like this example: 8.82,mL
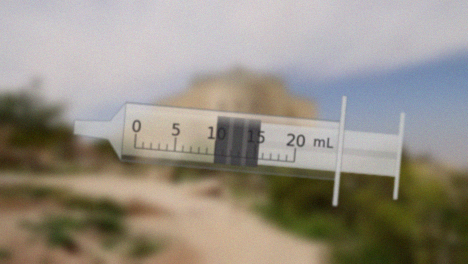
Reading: 10,mL
